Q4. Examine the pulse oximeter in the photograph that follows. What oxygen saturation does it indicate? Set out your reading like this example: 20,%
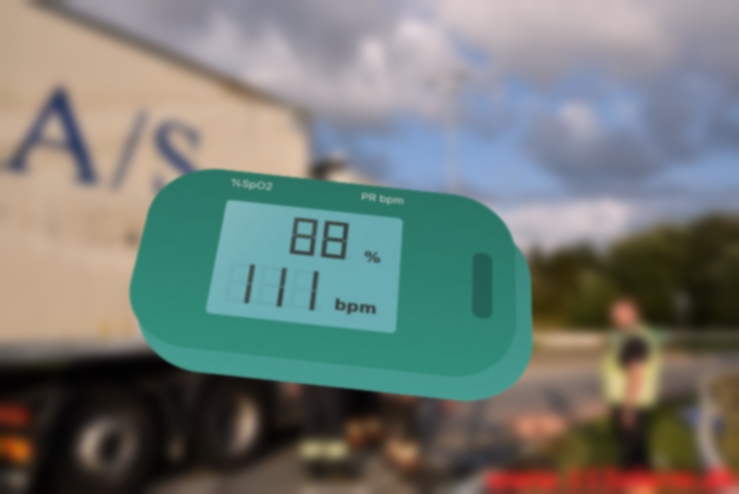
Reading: 88,%
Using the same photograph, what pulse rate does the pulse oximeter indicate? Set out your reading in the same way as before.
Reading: 111,bpm
